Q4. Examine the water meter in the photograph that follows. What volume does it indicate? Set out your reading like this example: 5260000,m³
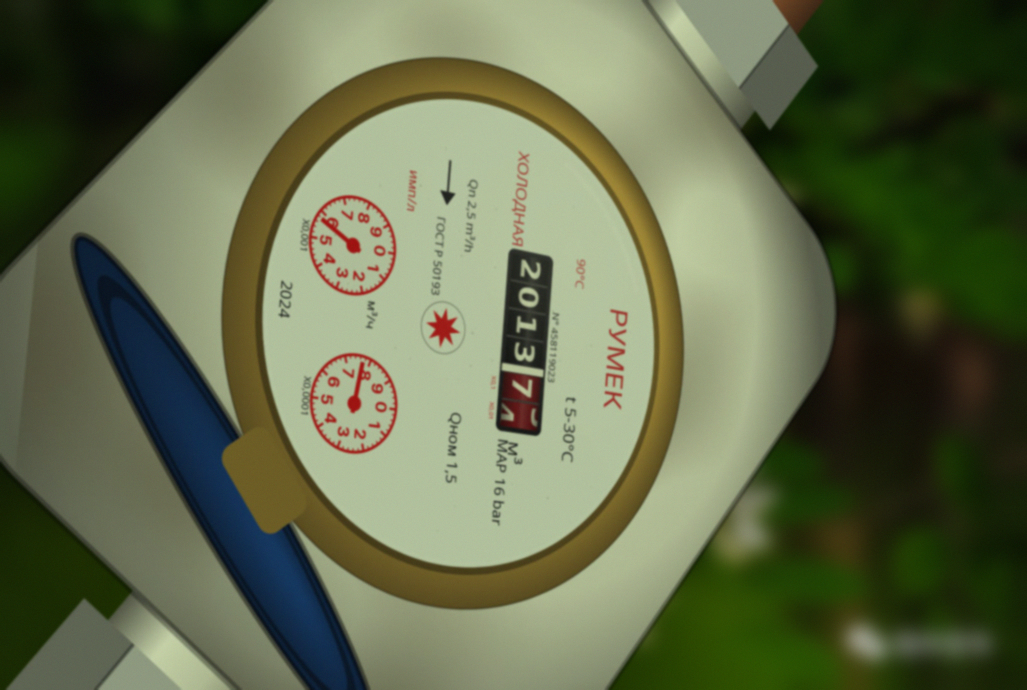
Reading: 2013.7357,m³
